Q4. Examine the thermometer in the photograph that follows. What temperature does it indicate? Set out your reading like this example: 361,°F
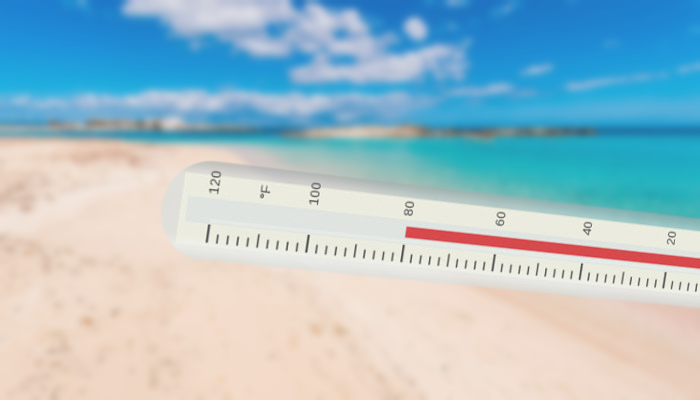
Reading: 80,°F
